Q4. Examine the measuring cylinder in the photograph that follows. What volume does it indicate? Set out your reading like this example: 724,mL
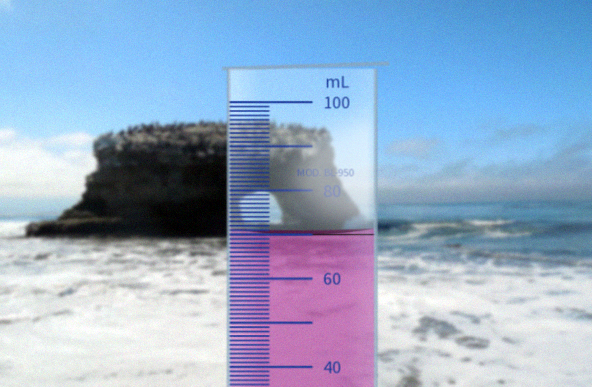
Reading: 70,mL
